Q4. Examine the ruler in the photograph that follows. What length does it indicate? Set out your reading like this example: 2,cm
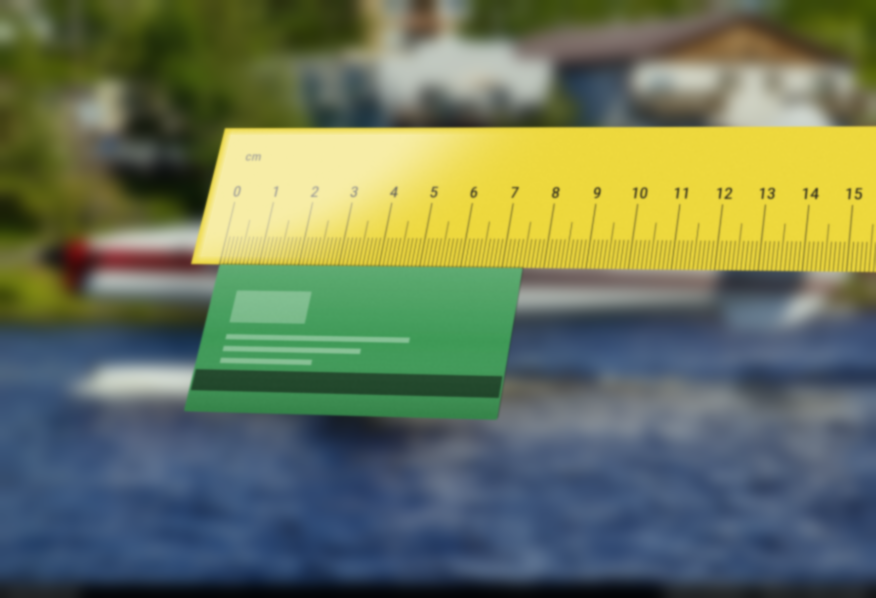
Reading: 7.5,cm
